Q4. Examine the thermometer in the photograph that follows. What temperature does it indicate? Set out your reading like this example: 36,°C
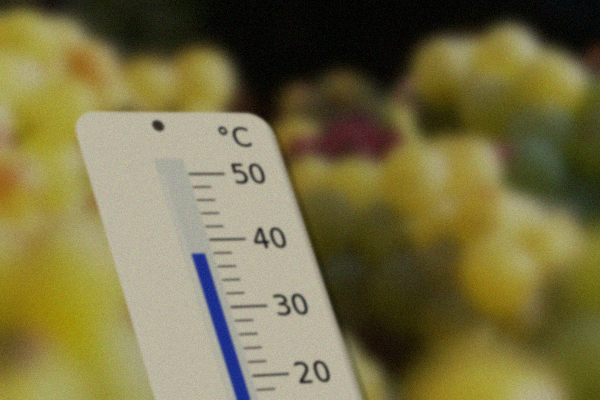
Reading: 38,°C
